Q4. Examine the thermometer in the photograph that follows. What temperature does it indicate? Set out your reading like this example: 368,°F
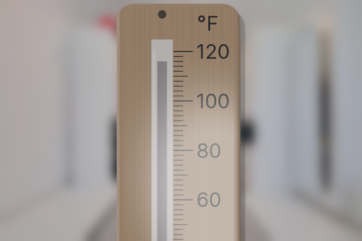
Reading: 116,°F
